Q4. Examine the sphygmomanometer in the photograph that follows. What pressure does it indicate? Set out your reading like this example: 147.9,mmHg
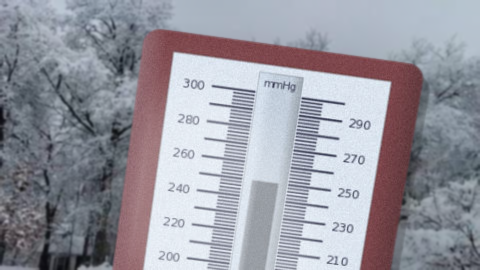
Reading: 250,mmHg
